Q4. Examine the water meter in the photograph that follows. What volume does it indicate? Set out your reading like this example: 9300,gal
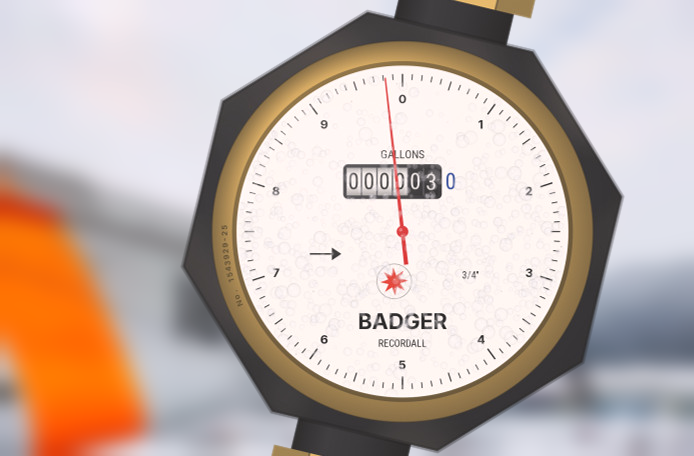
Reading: 29.8,gal
